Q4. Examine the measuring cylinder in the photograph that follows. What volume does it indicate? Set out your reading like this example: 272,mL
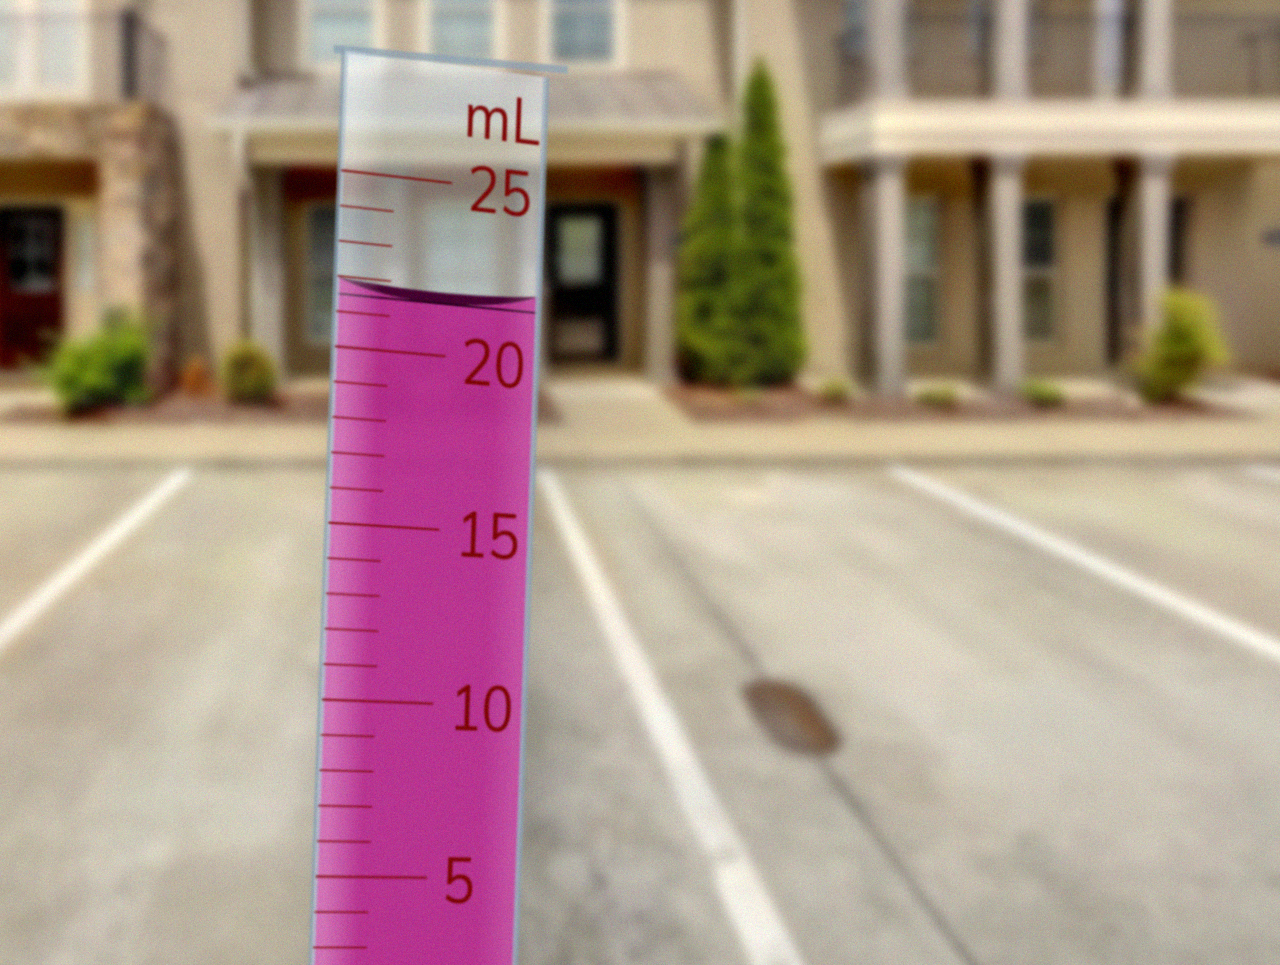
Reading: 21.5,mL
